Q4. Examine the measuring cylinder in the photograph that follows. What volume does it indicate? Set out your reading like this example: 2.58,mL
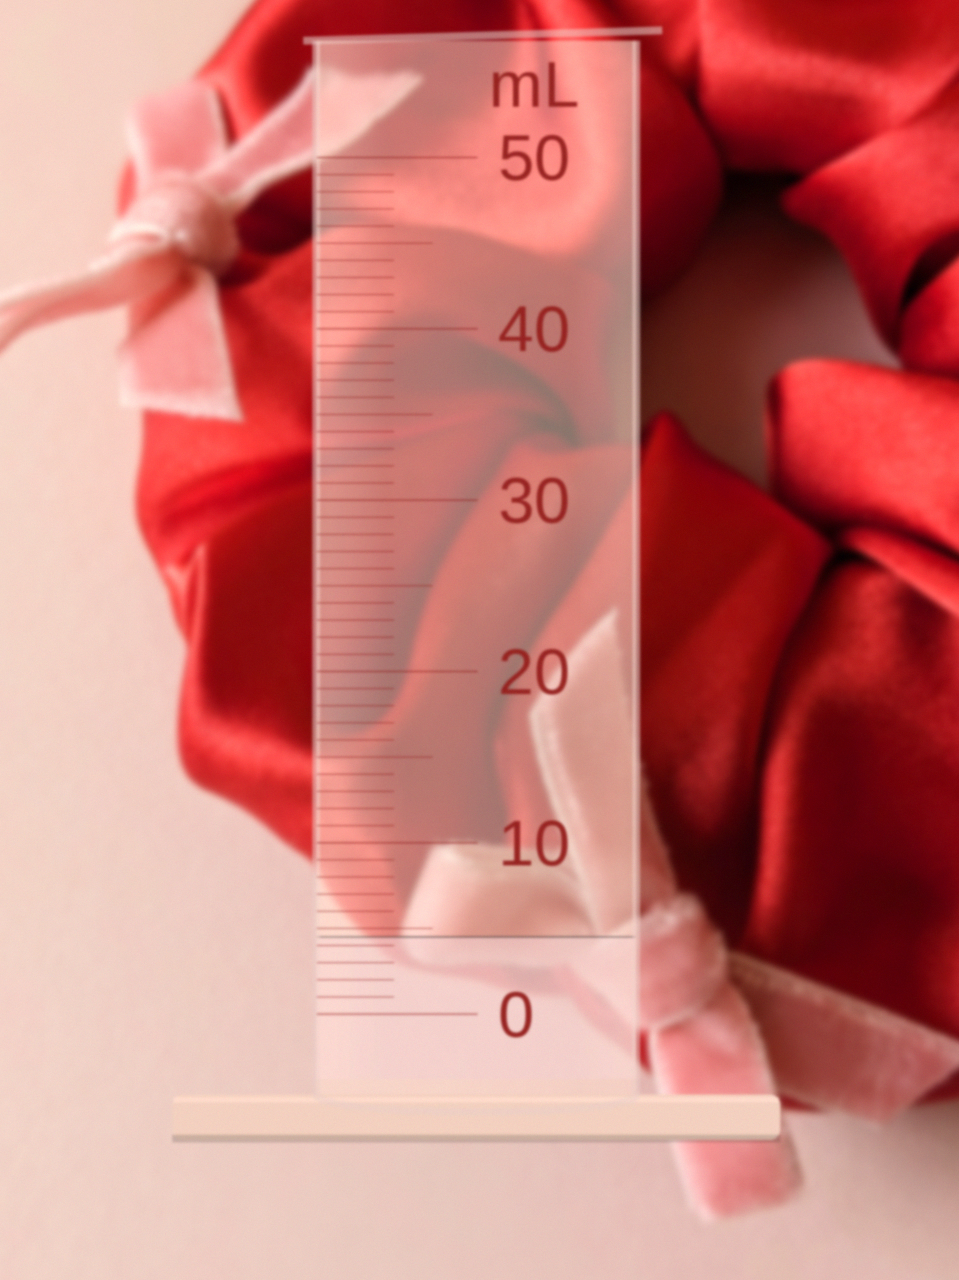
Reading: 4.5,mL
